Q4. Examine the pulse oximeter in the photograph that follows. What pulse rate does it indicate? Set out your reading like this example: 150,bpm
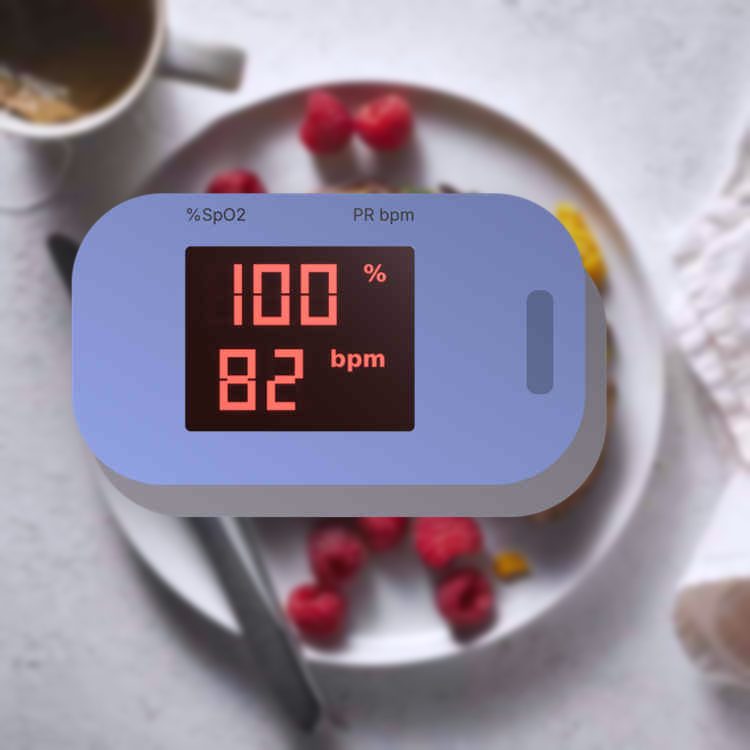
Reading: 82,bpm
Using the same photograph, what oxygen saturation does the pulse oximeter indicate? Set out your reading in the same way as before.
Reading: 100,%
